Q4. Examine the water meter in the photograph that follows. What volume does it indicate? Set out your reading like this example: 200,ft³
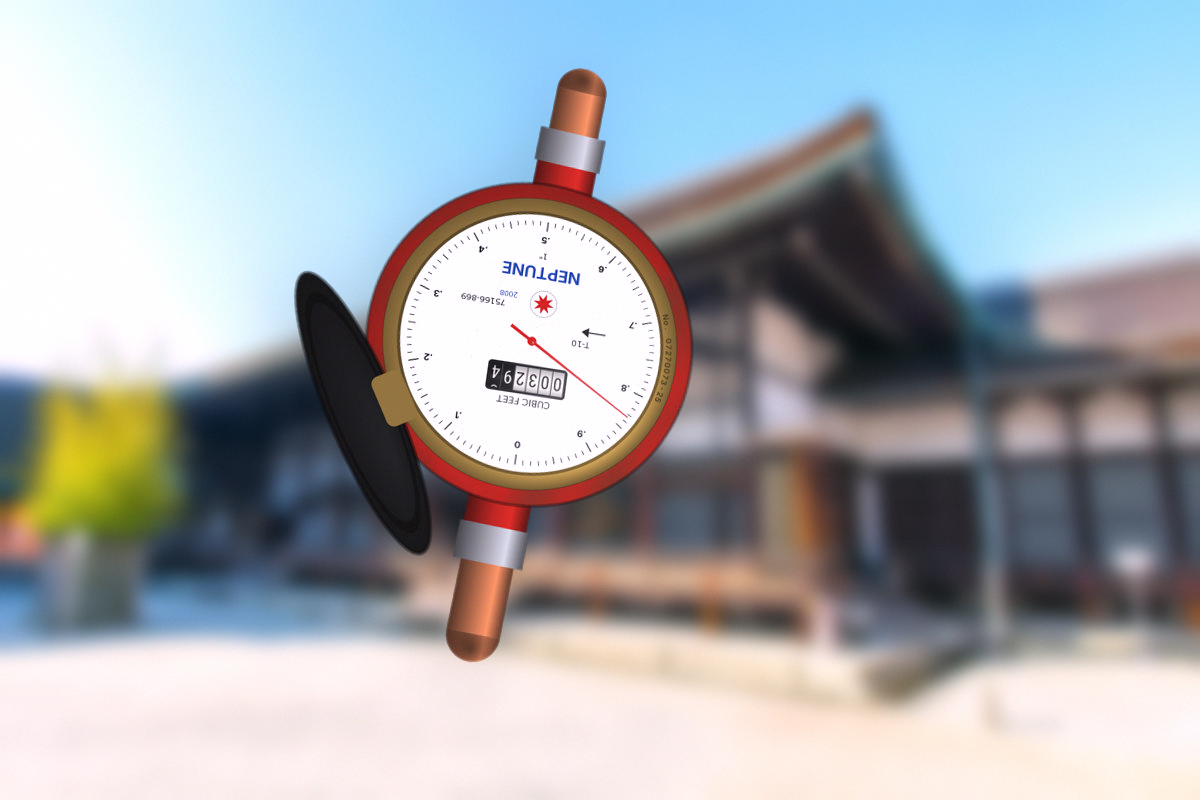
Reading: 3293.83,ft³
